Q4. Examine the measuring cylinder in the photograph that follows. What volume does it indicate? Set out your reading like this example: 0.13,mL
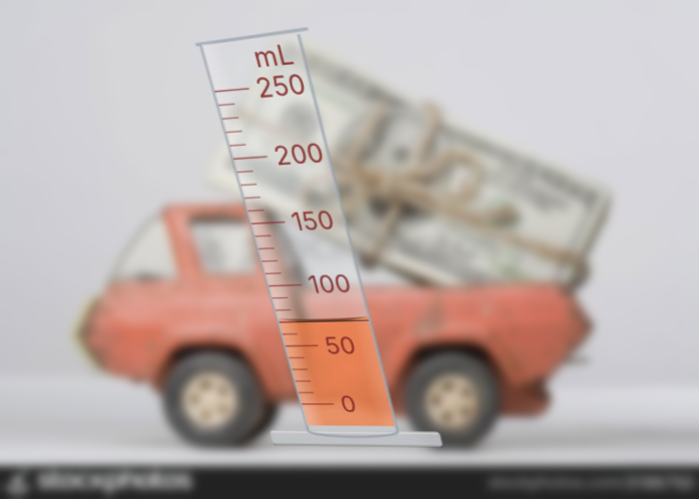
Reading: 70,mL
